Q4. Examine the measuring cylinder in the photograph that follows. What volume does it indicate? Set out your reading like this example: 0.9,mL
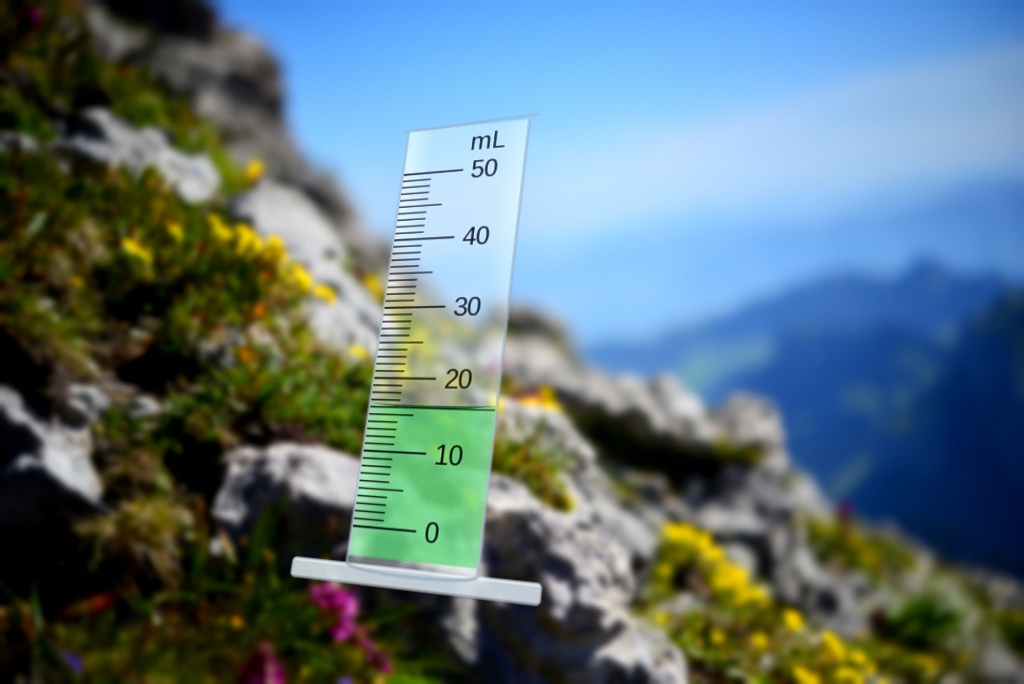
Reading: 16,mL
